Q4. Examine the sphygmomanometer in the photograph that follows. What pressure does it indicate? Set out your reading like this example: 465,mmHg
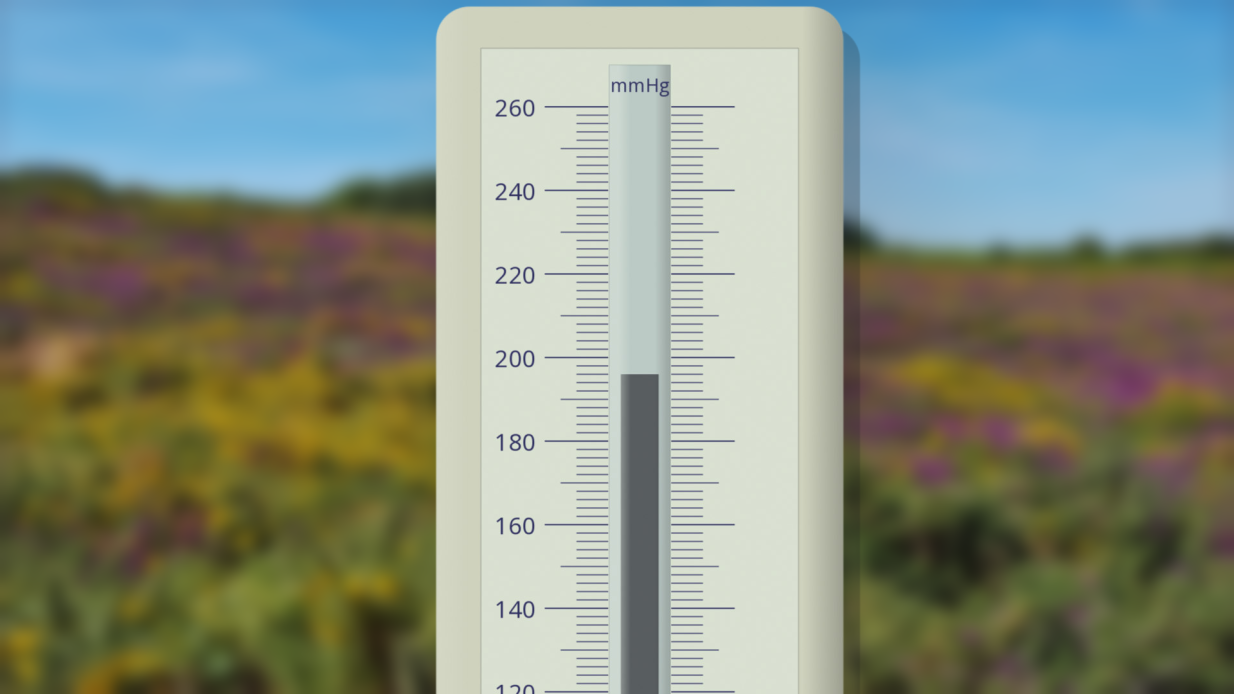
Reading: 196,mmHg
